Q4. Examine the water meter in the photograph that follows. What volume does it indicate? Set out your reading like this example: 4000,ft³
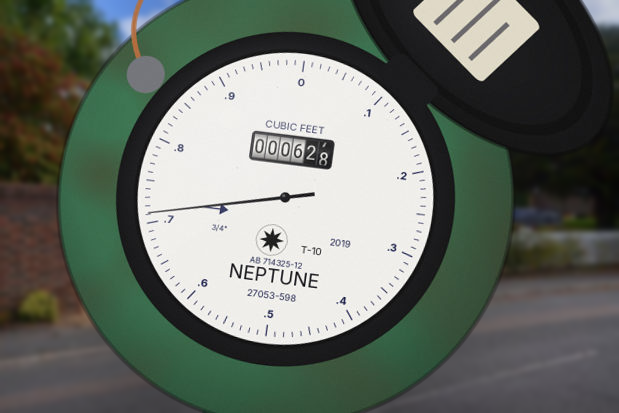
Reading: 627.71,ft³
